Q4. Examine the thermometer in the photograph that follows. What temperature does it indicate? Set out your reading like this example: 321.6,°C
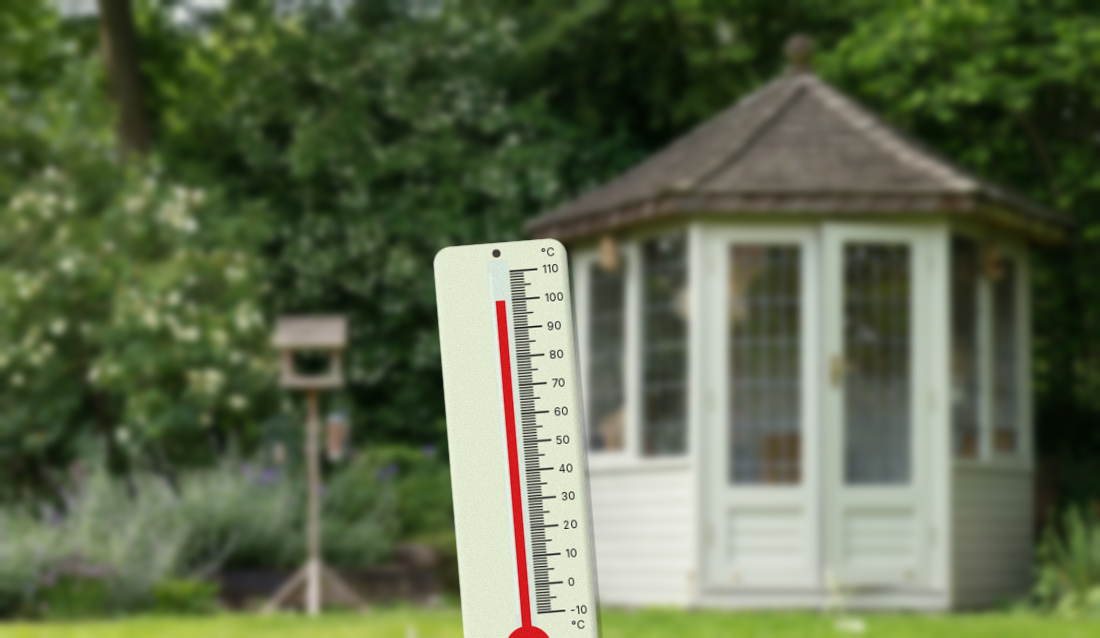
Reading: 100,°C
